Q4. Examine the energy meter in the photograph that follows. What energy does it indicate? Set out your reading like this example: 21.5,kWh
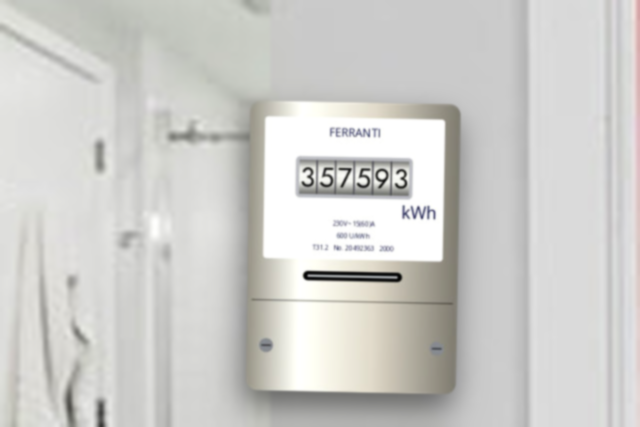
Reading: 357593,kWh
